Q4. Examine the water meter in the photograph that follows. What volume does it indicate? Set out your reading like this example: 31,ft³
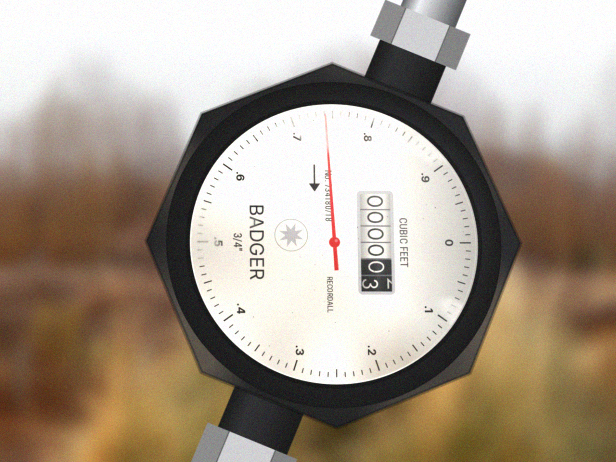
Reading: 2.74,ft³
